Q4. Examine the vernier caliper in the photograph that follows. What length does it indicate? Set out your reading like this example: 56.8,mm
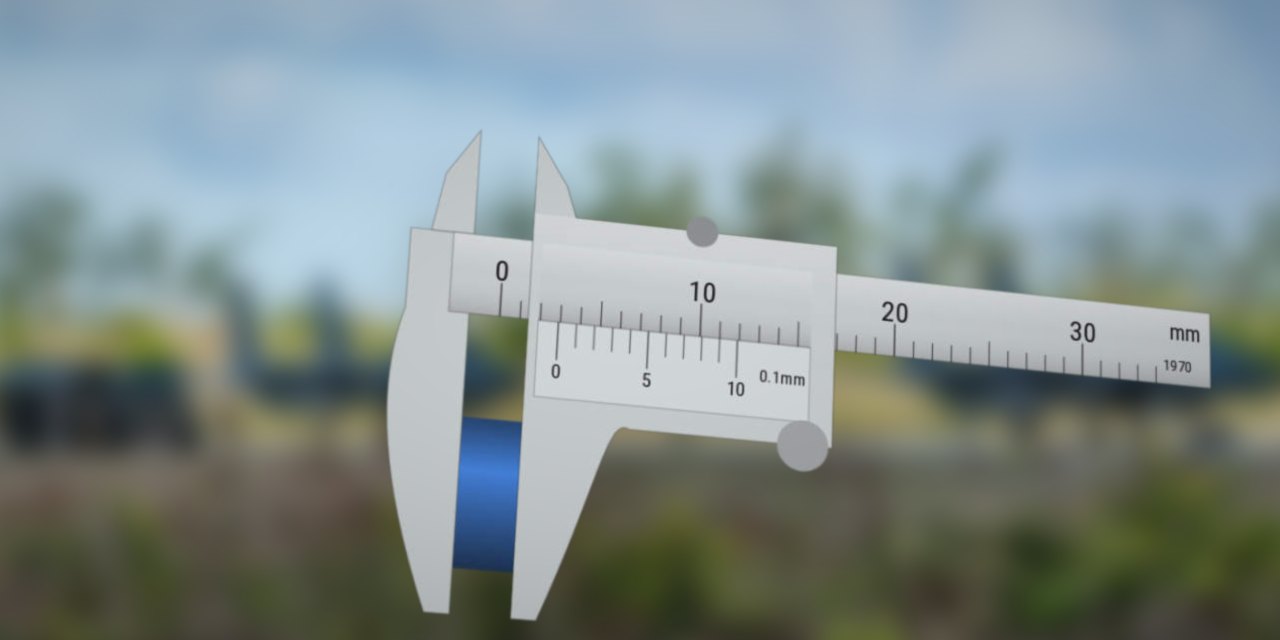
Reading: 2.9,mm
